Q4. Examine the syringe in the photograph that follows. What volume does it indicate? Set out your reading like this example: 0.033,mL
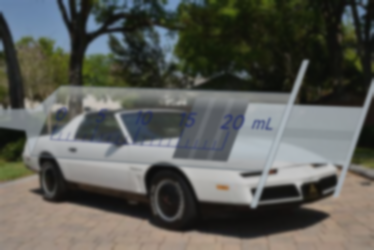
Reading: 15,mL
